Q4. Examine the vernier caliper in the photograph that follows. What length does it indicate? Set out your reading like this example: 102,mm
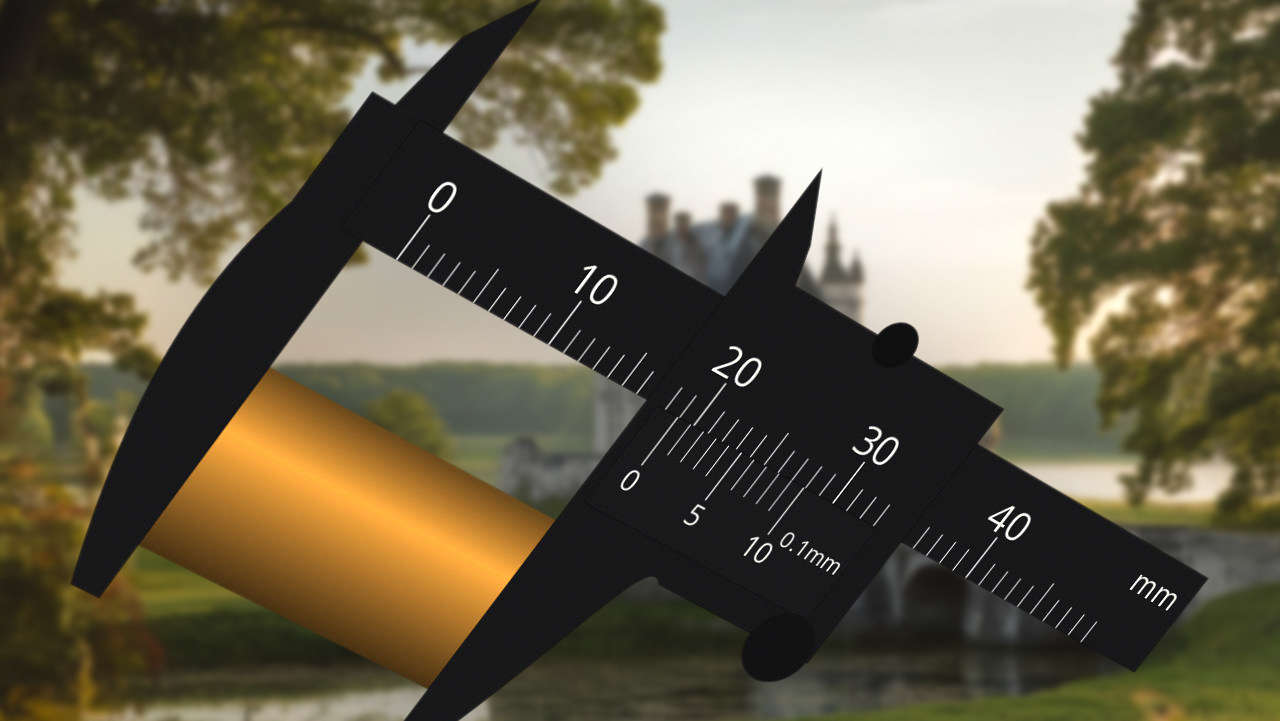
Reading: 18.9,mm
